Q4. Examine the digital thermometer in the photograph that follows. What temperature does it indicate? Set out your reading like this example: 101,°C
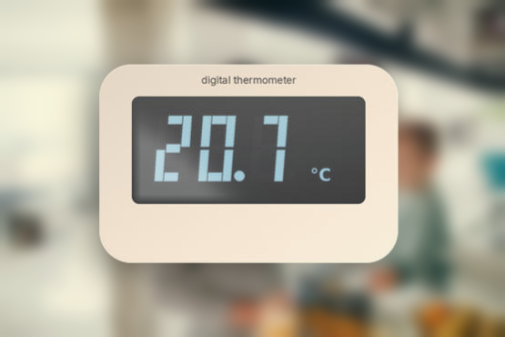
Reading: 20.7,°C
